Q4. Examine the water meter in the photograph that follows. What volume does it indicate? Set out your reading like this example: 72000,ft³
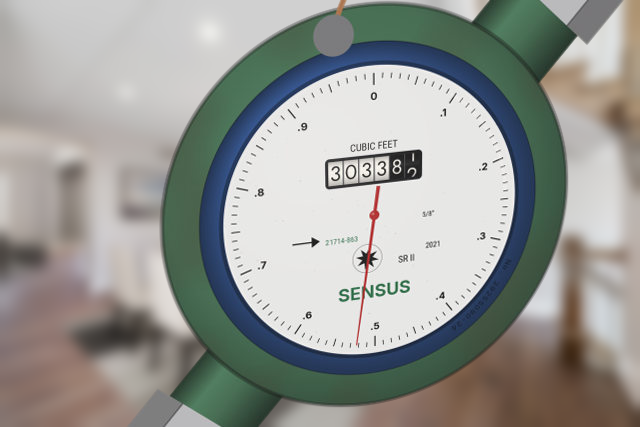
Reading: 303381.52,ft³
